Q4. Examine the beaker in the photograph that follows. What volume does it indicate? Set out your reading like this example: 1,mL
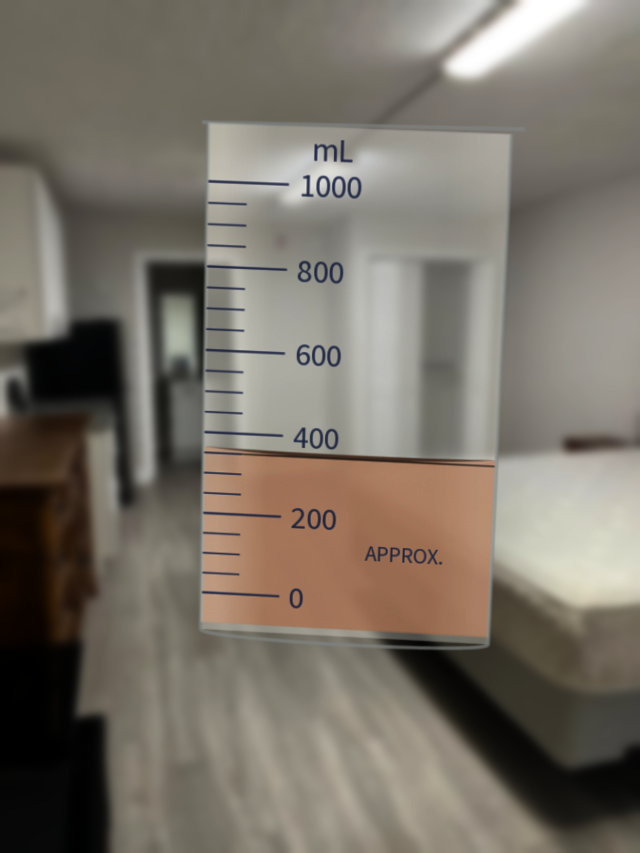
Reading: 350,mL
